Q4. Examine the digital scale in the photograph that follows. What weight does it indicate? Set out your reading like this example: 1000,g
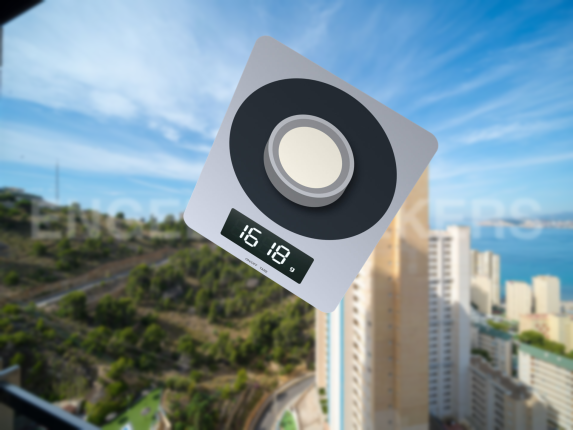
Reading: 1618,g
